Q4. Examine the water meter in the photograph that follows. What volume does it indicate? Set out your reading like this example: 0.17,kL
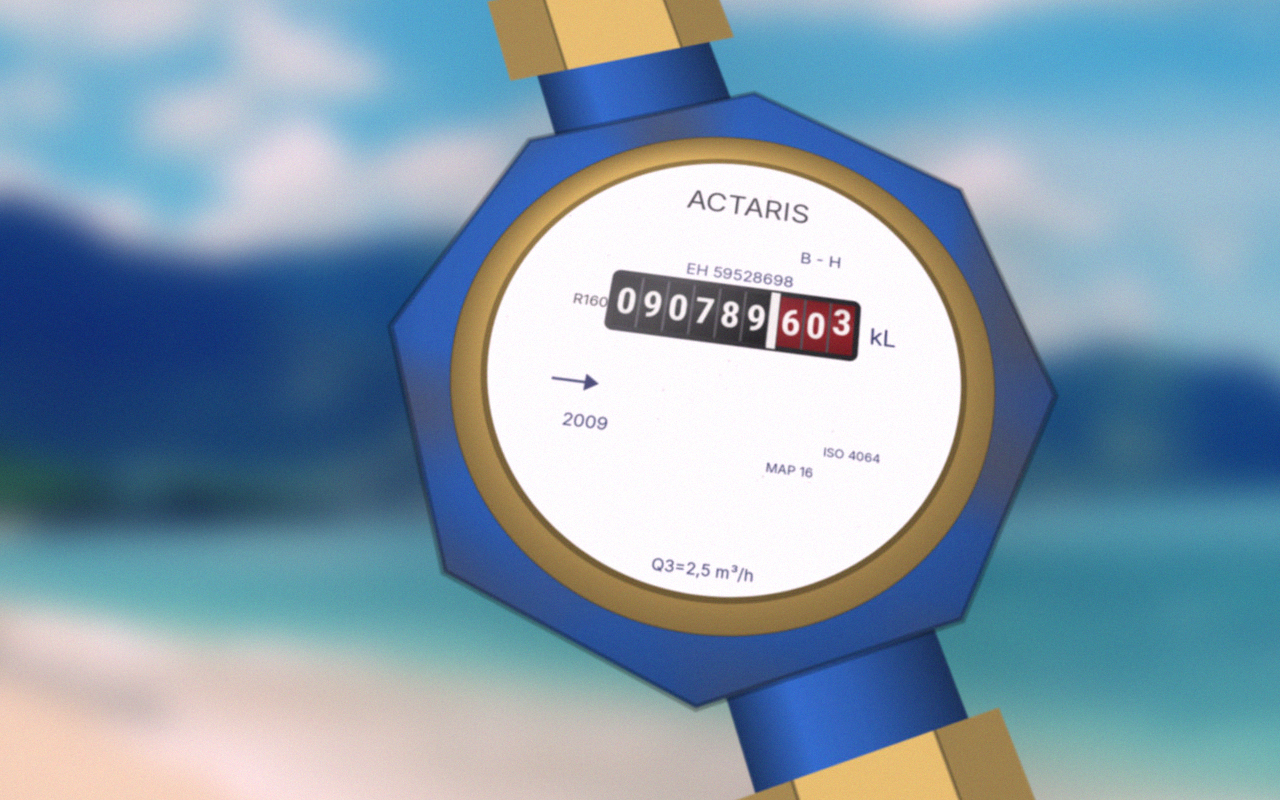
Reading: 90789.603,kL
